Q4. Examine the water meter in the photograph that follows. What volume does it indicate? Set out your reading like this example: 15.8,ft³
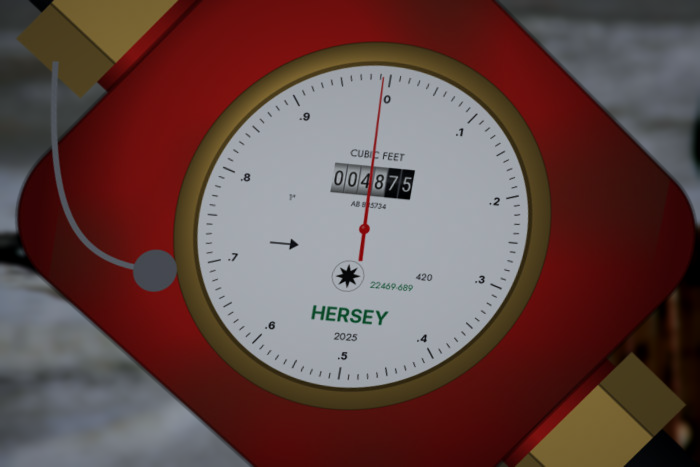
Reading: 4874.99,ft³
